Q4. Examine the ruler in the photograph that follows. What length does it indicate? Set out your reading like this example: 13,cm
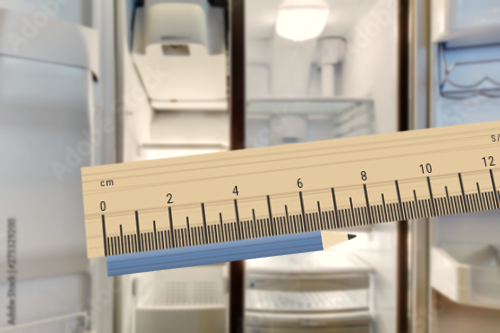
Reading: 7.5,cm
